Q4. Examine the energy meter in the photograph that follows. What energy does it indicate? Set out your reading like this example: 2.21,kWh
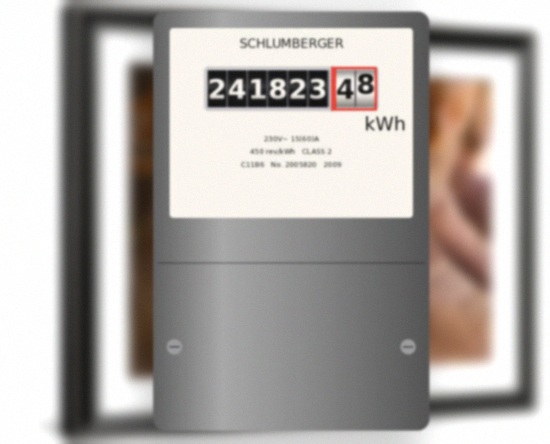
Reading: 241823.48,kWh
